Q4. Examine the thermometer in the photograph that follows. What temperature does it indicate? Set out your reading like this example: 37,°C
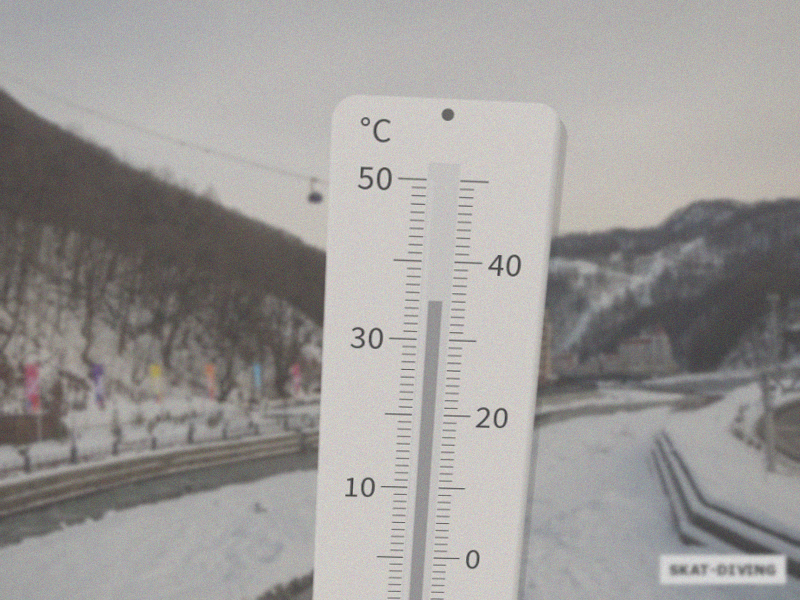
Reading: 35,°C
